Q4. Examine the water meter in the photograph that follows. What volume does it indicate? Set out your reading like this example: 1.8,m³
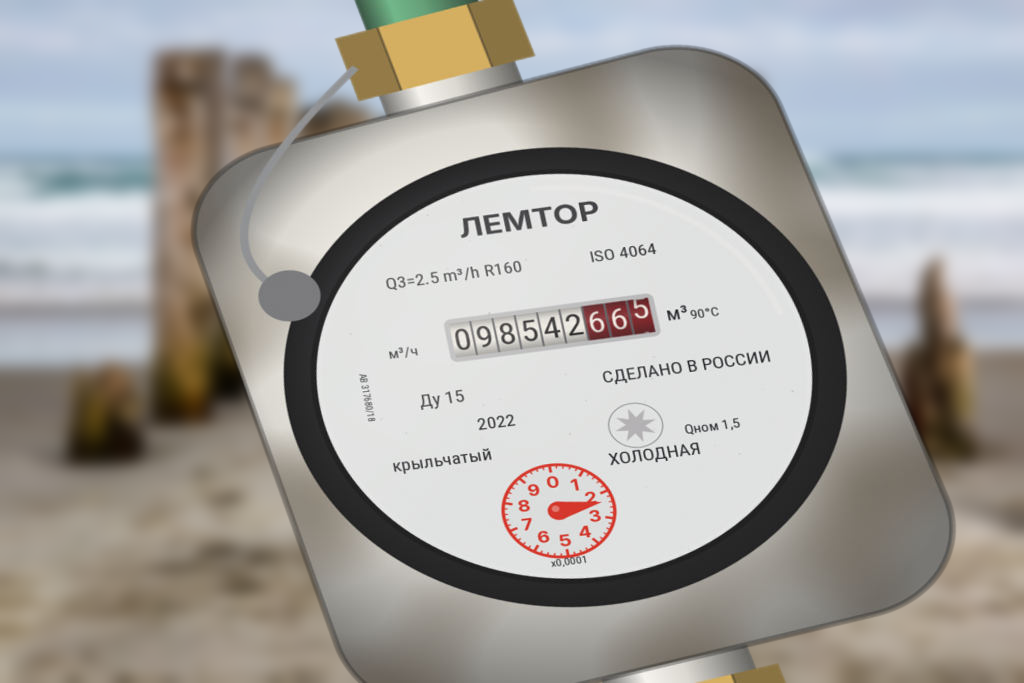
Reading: 98542.6652,m³
